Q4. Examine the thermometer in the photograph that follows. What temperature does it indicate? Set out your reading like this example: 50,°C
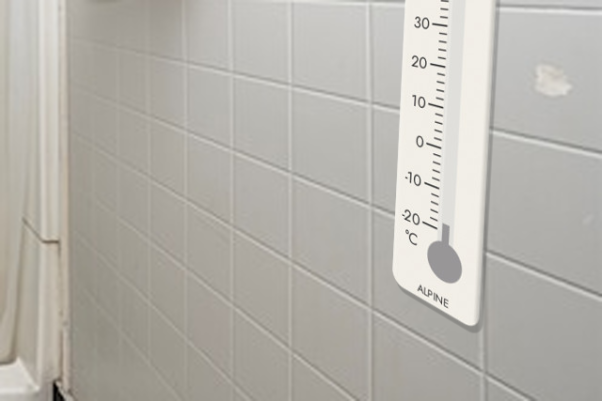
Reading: -18,°C
